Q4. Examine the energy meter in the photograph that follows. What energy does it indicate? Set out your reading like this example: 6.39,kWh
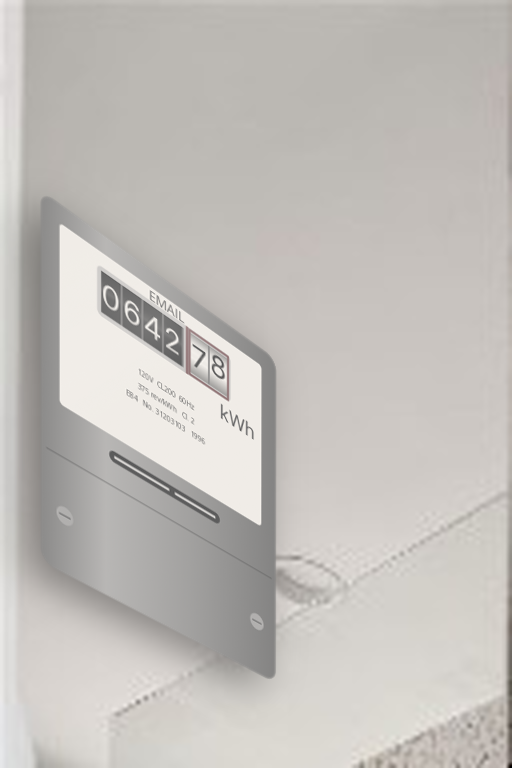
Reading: 642.78,kWh
